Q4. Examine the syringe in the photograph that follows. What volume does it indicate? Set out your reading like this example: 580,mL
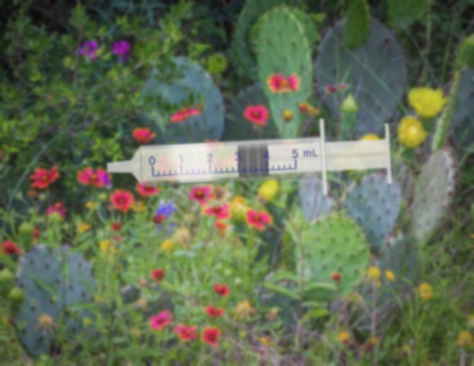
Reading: 3,mL
